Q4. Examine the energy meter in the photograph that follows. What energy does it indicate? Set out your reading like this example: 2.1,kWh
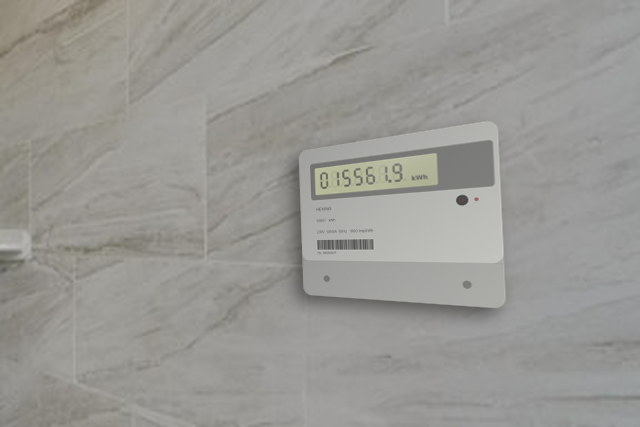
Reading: 15561.9,kWh
